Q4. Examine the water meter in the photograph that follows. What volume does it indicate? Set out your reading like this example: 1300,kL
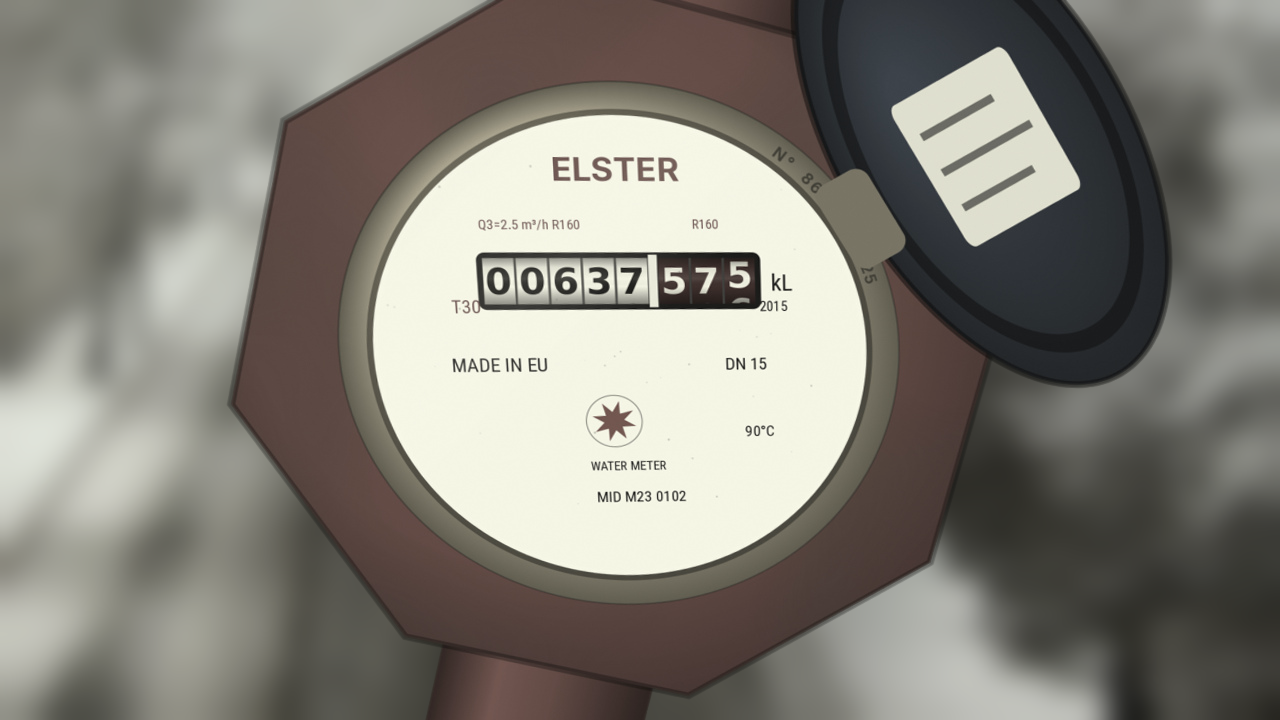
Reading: 637.575,kL
